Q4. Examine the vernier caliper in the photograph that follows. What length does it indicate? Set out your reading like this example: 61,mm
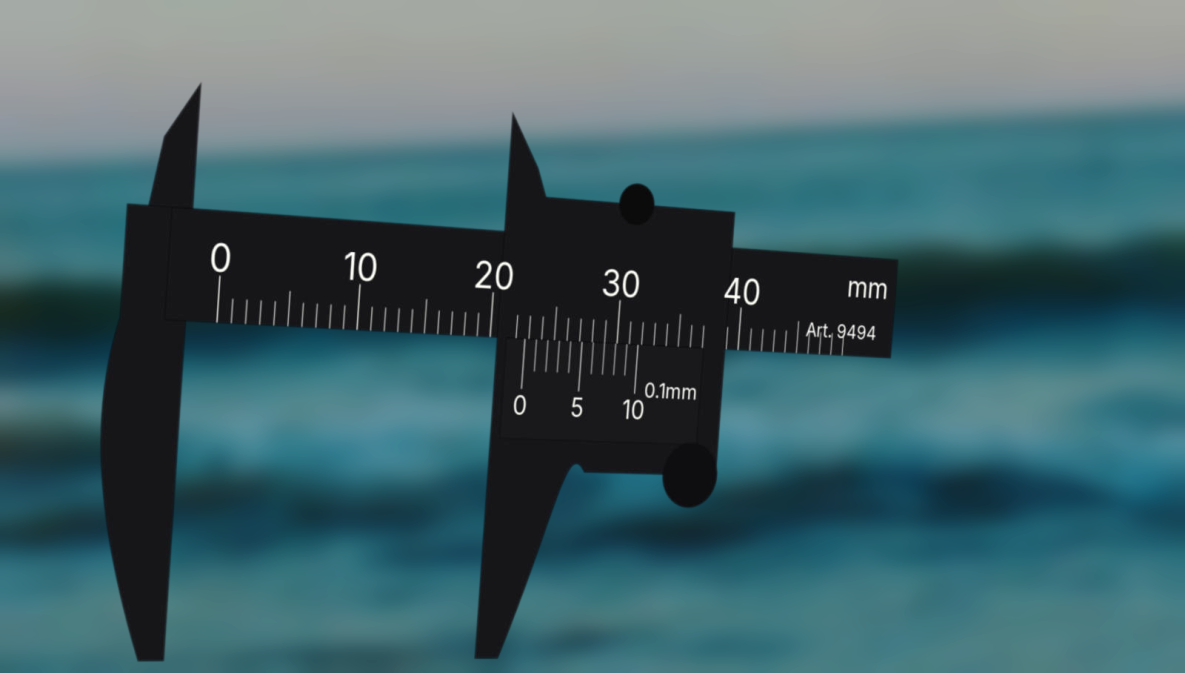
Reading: 22.7,mm
